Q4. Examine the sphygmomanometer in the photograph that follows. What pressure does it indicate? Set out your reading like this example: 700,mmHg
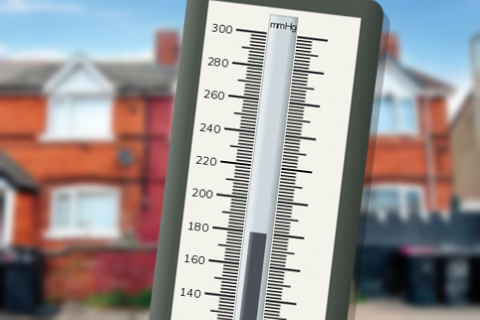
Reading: 180,mmHg
